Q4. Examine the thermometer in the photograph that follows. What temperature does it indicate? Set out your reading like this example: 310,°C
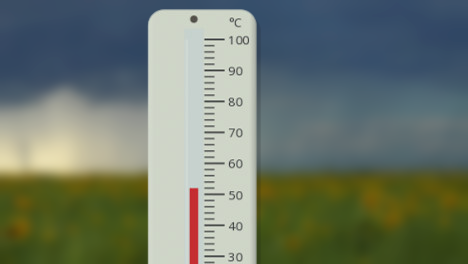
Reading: 52,°C
